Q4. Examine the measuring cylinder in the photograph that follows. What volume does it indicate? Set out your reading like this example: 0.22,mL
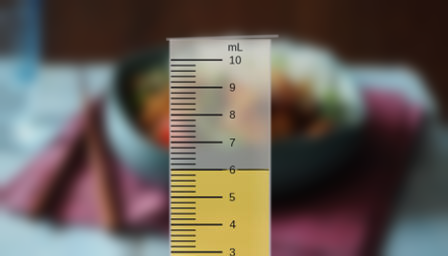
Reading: 6,mL
